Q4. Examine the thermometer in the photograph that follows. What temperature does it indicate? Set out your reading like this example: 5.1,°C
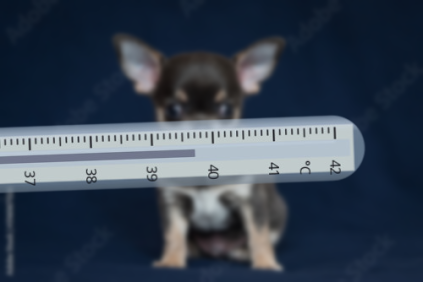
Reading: 39.7,°C
